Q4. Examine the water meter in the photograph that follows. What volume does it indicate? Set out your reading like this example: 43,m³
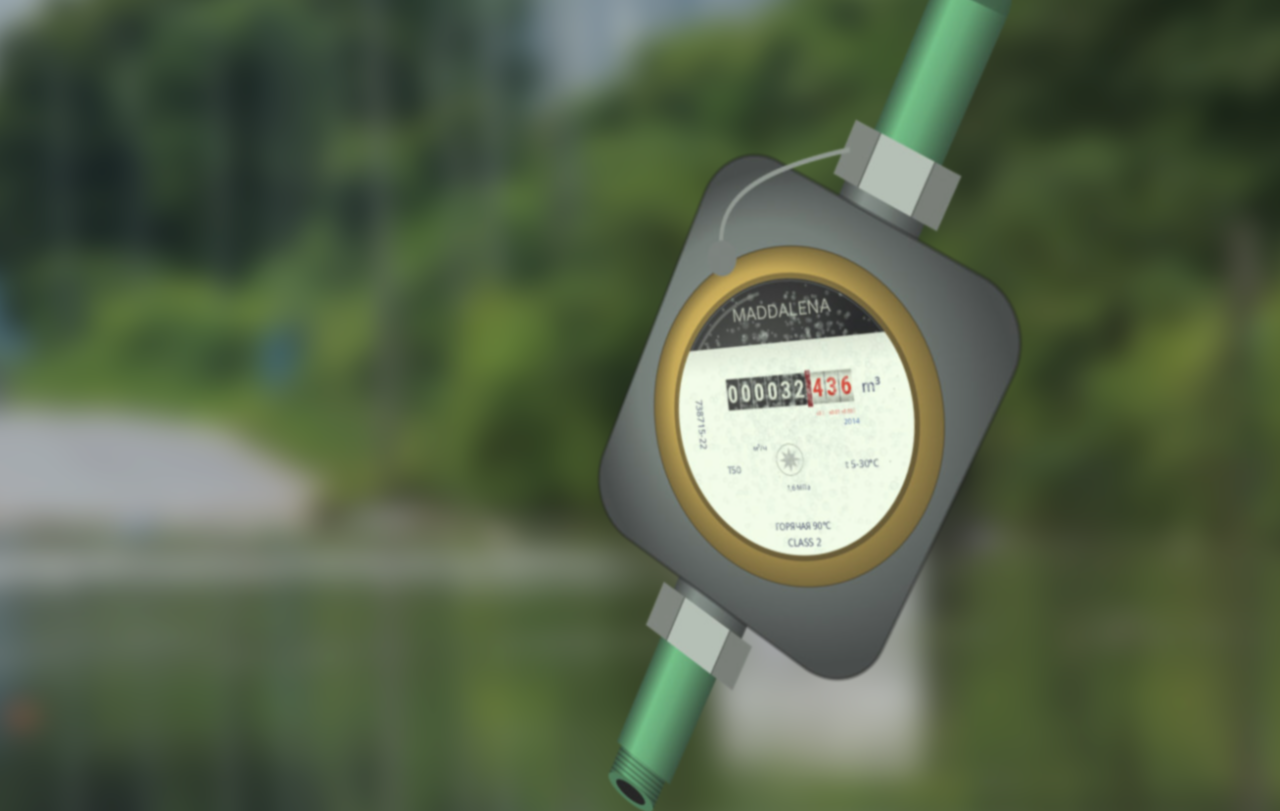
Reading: 32.436,m³
